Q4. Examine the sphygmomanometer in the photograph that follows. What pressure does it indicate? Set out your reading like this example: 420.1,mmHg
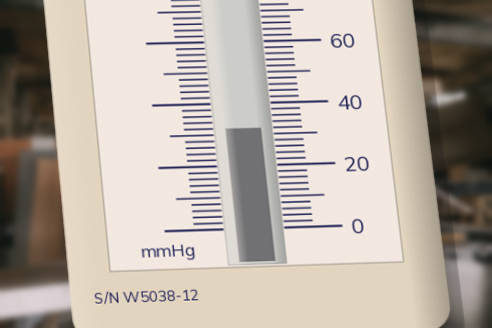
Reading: 32,mmHg
